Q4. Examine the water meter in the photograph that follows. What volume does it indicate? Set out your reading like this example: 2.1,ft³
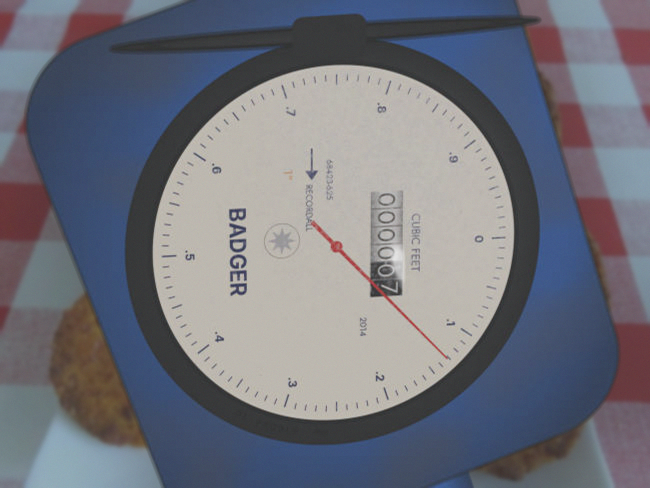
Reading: 7.13,ft³
